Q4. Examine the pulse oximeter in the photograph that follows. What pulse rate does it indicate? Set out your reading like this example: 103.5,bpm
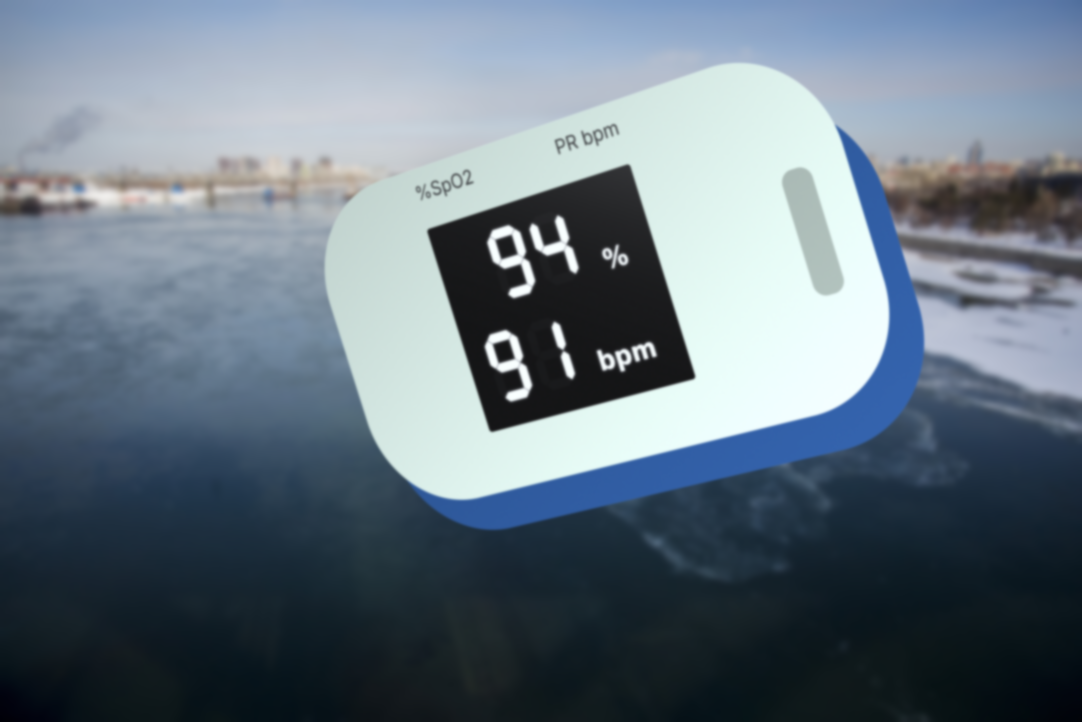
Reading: 91,bpm
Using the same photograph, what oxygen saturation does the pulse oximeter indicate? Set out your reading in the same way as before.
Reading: 94,%
